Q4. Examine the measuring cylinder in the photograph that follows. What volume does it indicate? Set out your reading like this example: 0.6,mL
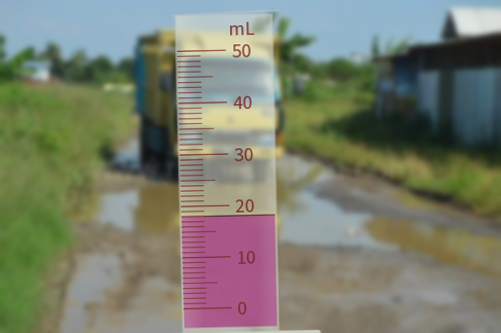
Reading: 18,mL
